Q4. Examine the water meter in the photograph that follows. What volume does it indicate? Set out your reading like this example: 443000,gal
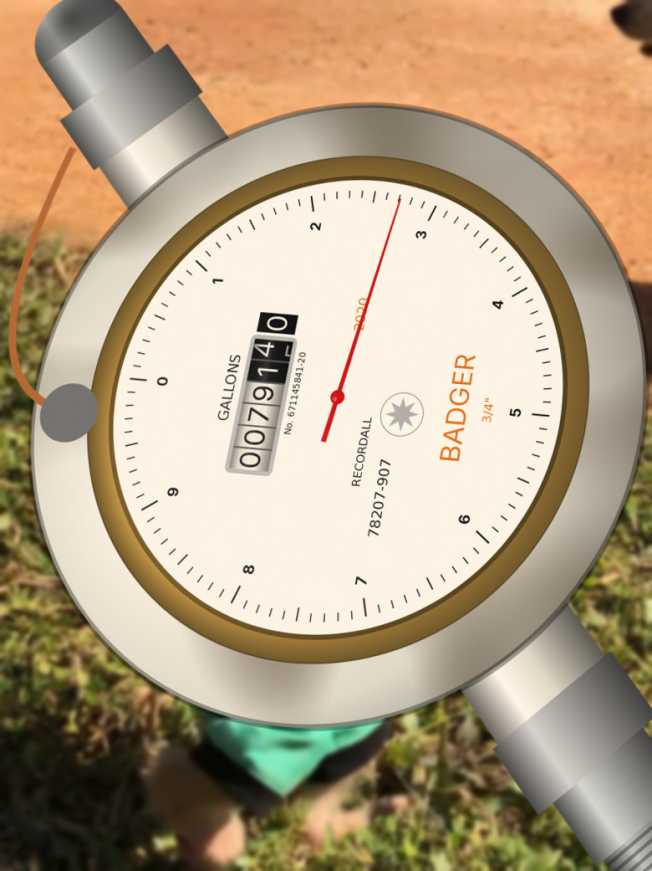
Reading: 79142.7,gal
